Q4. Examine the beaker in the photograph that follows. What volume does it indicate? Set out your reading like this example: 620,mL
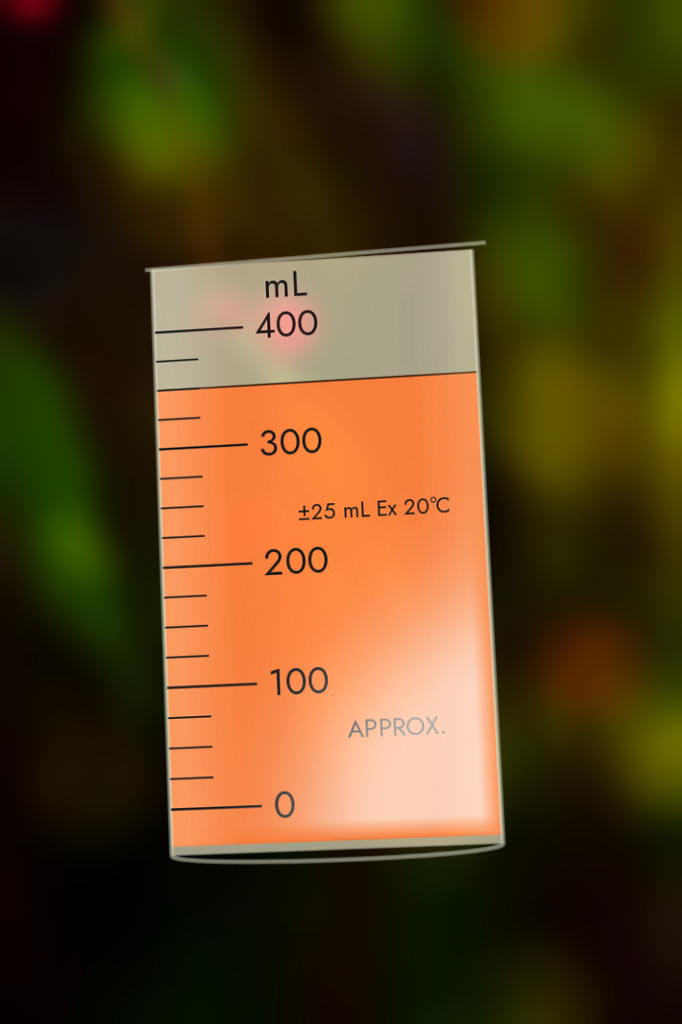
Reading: 350,mL
